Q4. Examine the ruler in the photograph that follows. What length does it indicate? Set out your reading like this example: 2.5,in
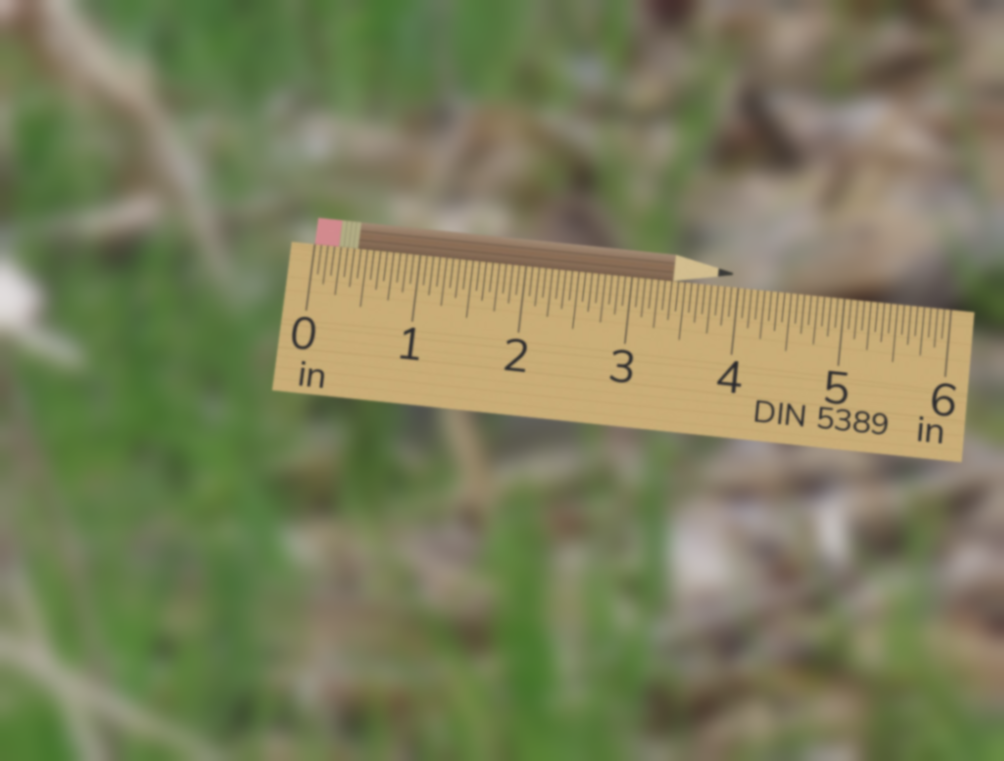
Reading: 3.9375,in
